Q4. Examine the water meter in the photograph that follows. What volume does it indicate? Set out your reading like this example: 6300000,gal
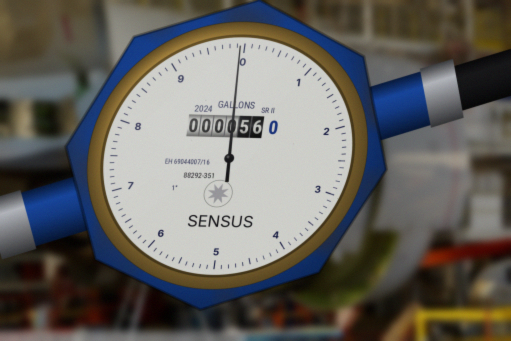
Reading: 559.9,gal
